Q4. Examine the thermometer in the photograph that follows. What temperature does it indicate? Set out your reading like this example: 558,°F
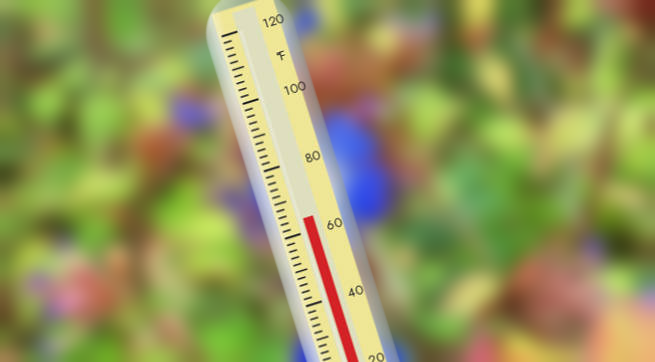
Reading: 64,°F
